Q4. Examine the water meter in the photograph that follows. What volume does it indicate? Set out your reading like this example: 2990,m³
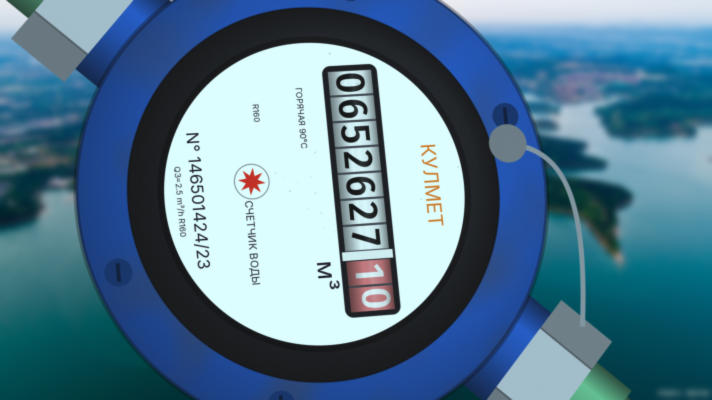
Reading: 652627.10,m³
